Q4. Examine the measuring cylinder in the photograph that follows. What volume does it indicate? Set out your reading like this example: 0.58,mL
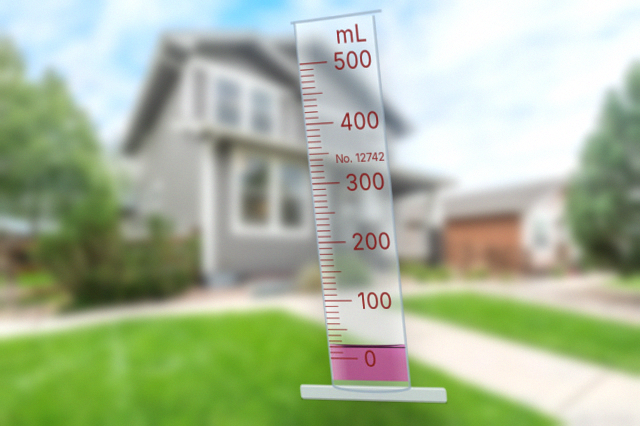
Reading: 20,mL
